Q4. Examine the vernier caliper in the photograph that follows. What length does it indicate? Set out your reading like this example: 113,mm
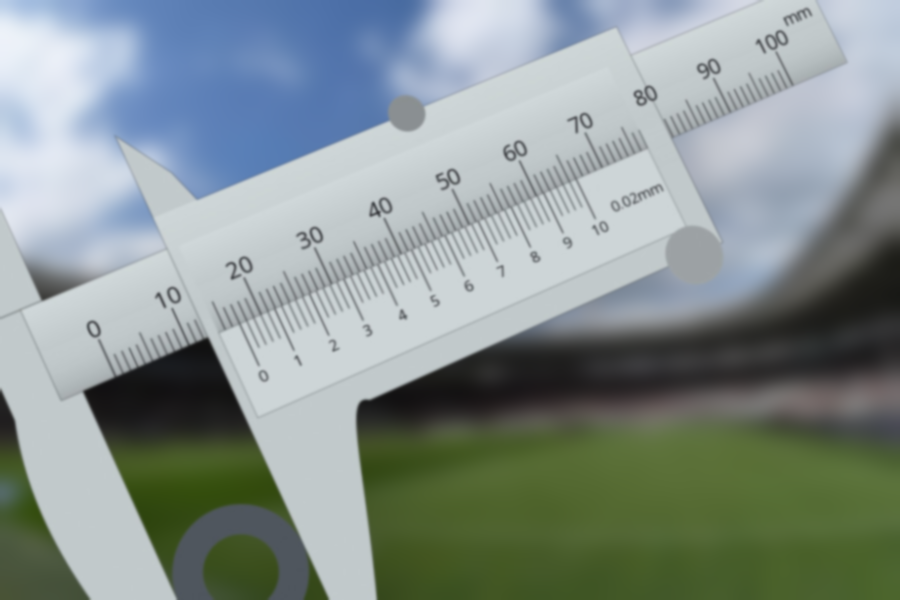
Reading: 17.0,mm
